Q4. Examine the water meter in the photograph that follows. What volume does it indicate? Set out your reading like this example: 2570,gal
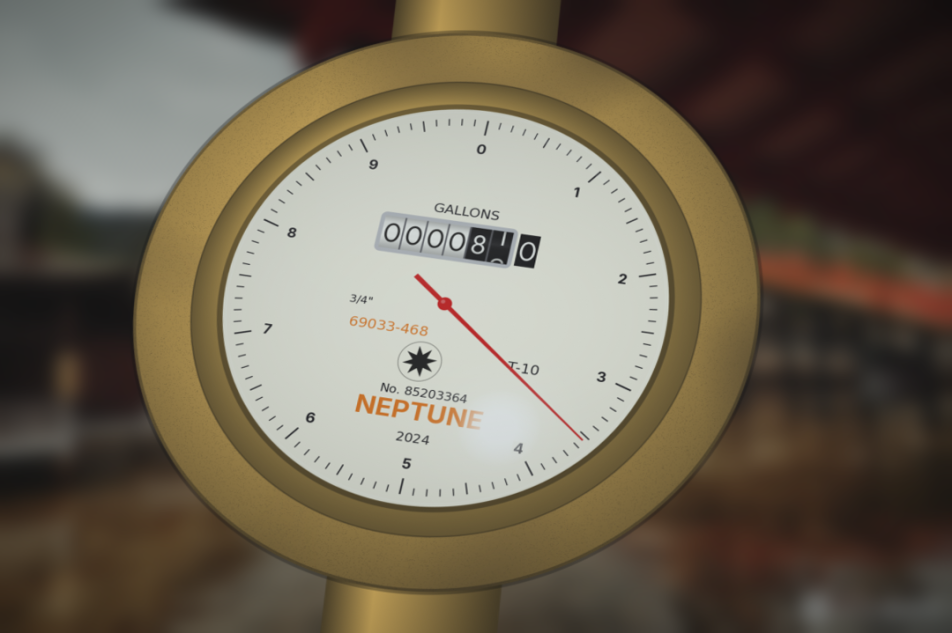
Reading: 813.5,gal
